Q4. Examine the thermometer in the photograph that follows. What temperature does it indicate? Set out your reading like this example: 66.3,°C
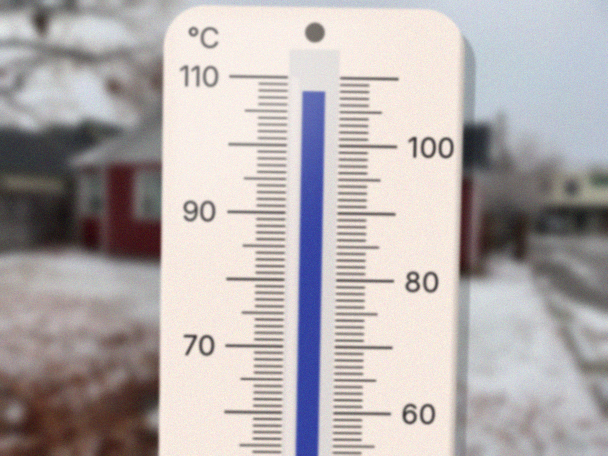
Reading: 108,°C
